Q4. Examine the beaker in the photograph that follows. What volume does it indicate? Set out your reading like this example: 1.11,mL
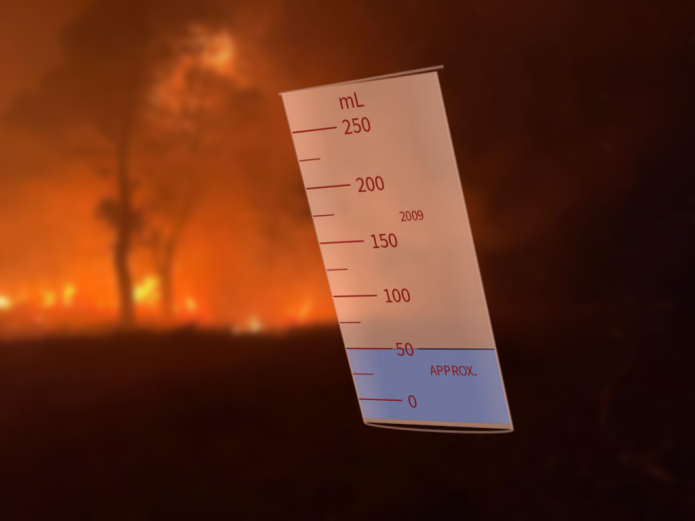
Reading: 50,mL
